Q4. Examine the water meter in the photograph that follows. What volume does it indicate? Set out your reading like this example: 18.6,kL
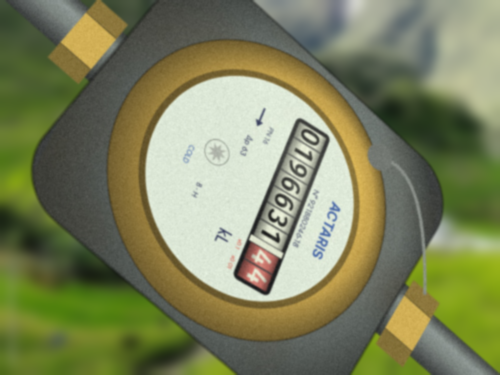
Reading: 196631.44,kL
